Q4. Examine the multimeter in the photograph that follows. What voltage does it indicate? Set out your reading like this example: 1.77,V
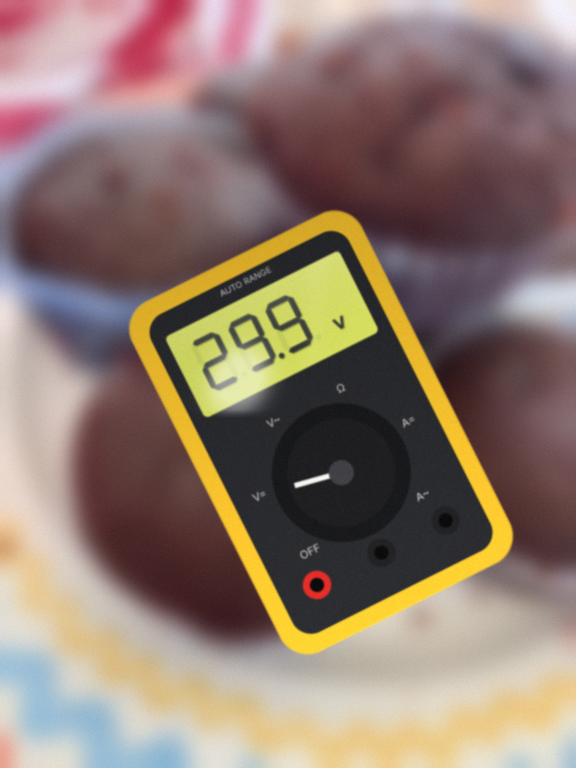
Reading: 29.9,V
